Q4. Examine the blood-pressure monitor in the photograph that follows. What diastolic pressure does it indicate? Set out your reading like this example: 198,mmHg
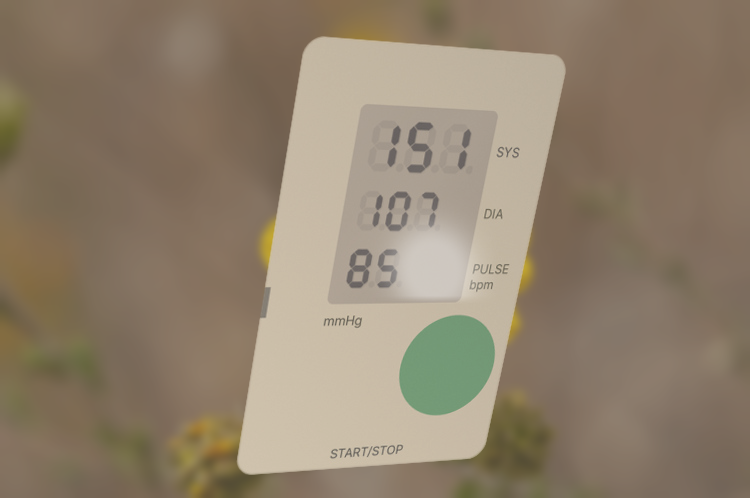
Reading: 107,mmHg
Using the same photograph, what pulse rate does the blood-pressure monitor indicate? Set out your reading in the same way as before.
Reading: 85,bpm
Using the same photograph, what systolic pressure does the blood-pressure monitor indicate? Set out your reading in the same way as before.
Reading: 151,mmHg
